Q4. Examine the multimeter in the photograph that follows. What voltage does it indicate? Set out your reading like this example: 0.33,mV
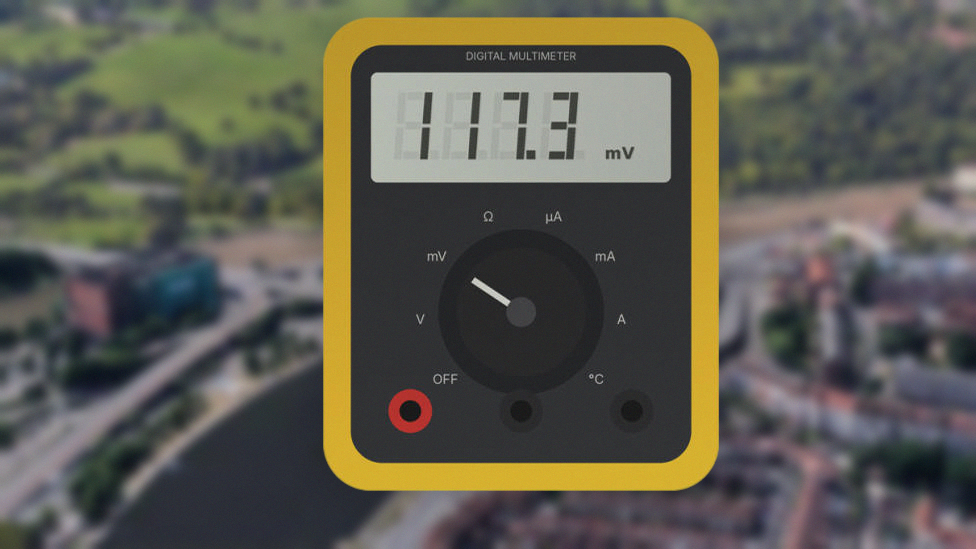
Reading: 117.3,mV
